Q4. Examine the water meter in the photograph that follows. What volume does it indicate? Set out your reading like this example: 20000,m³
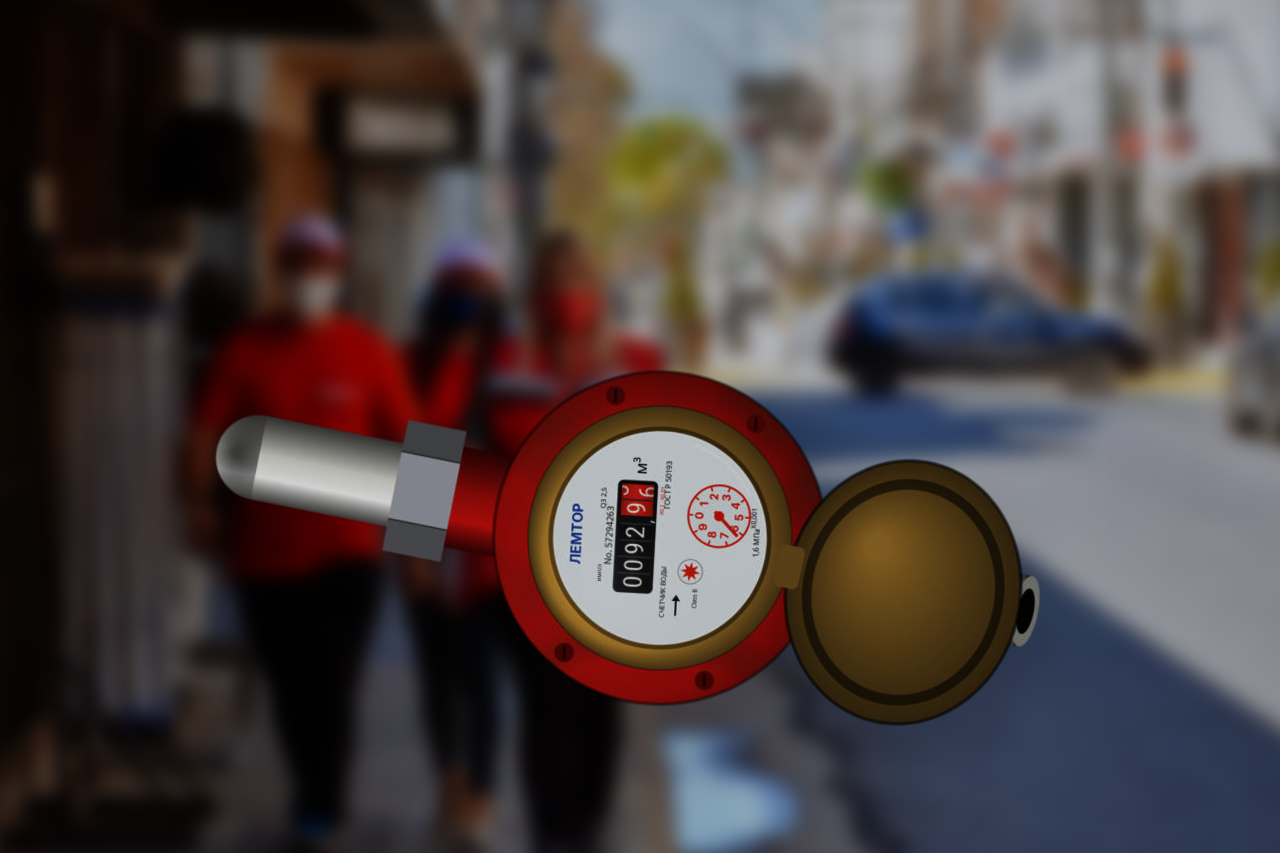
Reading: 92.956,m³
